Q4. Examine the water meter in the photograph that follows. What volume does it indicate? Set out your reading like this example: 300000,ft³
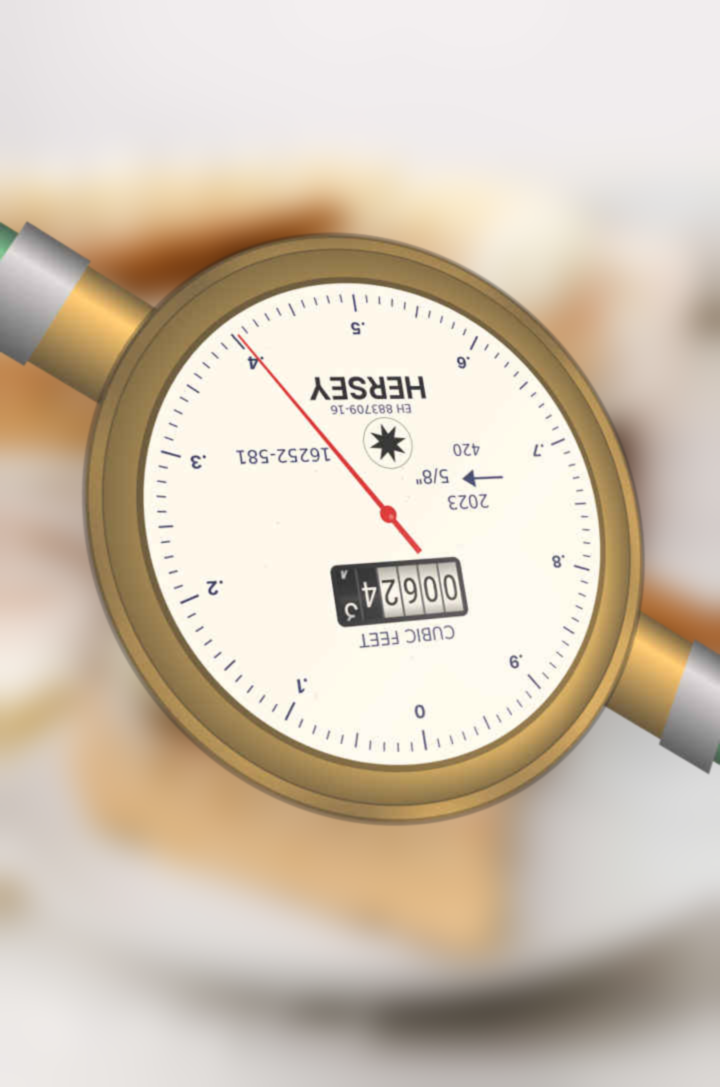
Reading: 6243.40,ft³
